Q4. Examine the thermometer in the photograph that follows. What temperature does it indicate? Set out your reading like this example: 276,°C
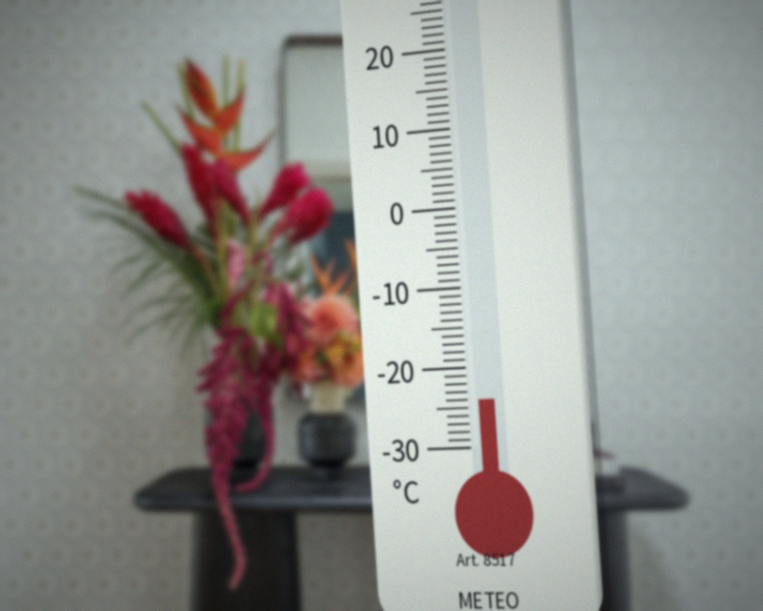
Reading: -24,°C
